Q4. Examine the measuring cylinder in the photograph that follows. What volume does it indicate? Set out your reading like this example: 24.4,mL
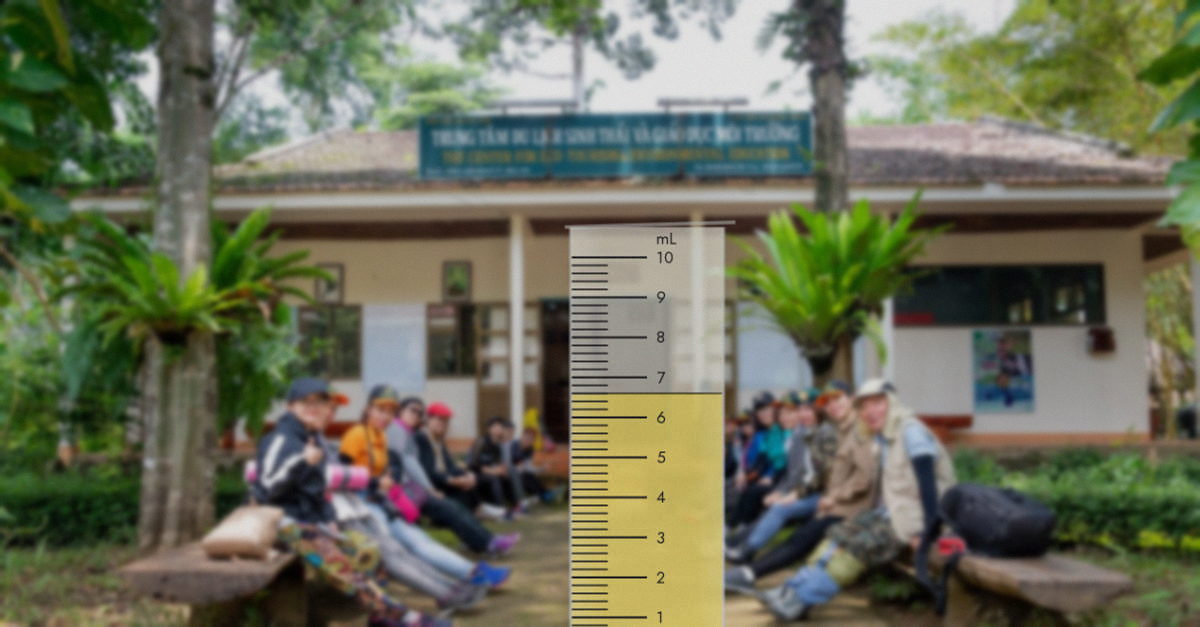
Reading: 6.6,mL
